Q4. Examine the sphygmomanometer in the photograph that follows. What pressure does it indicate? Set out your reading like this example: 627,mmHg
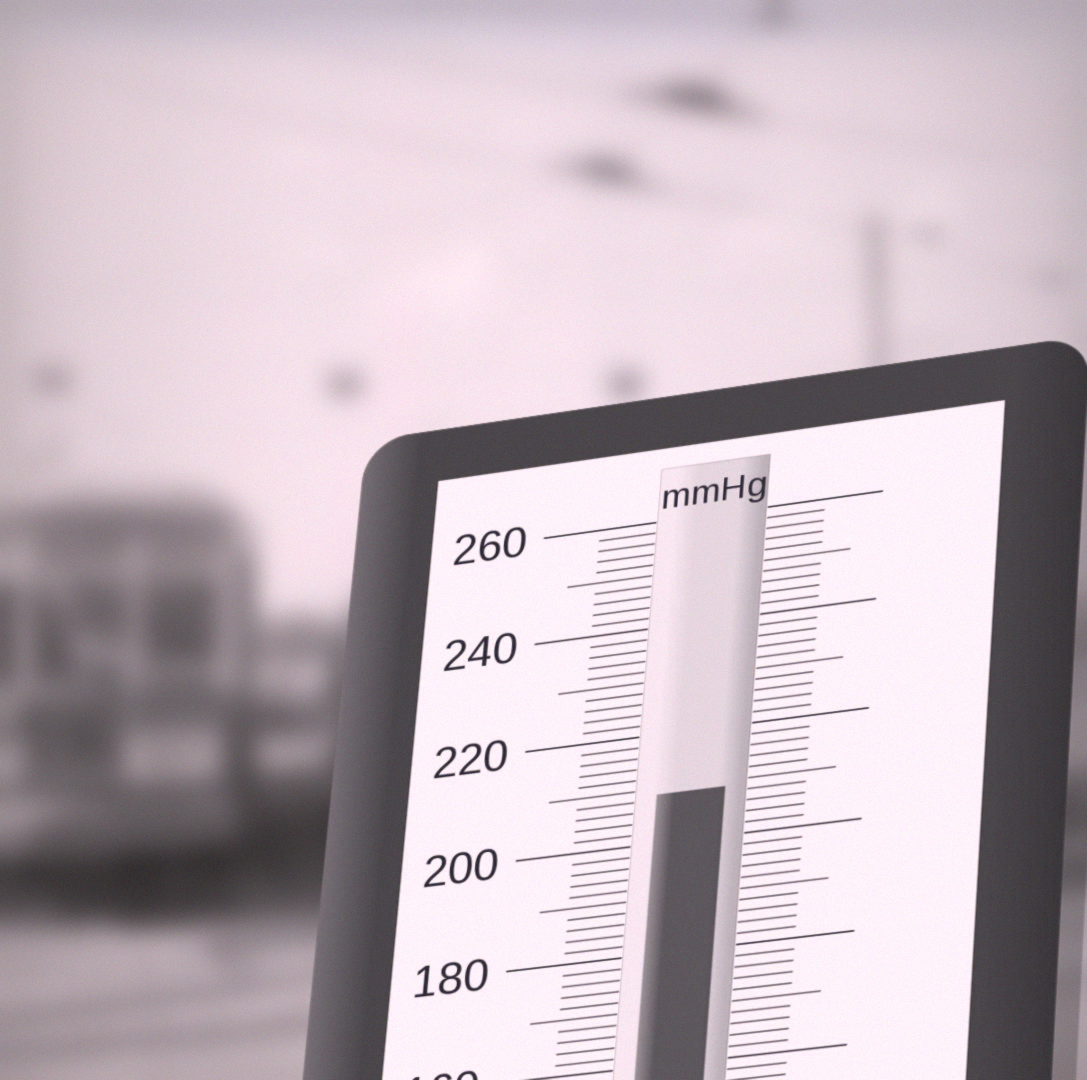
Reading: 209,mmHg
